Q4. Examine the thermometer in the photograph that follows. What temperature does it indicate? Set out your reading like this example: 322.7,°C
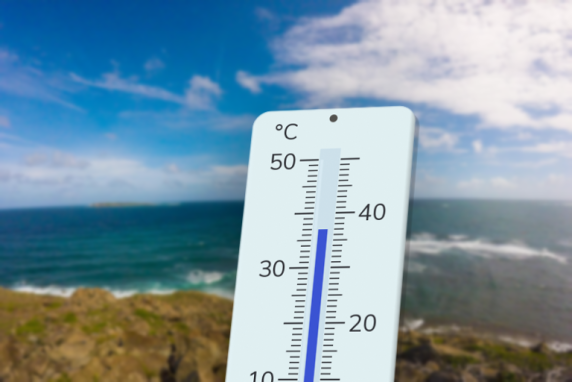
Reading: 37,°C
